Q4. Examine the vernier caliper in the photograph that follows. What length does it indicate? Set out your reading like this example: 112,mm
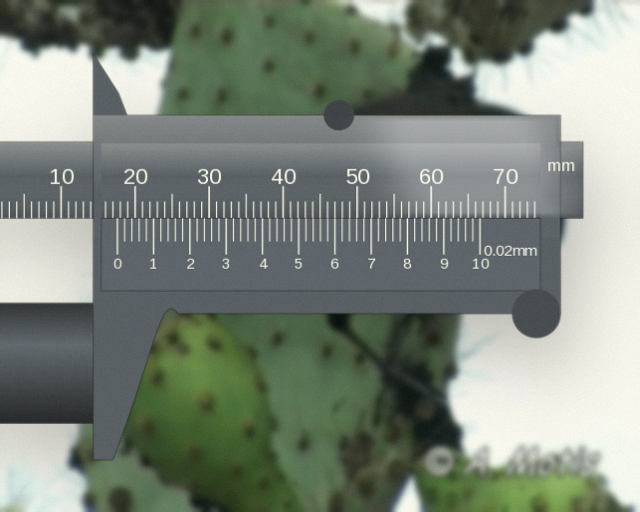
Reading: 17.6,mm
